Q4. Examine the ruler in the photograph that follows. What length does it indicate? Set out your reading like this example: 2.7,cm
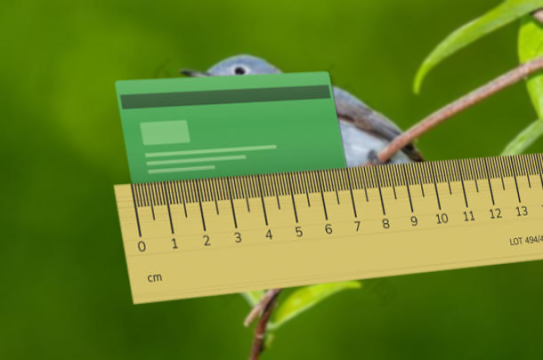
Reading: 7,cm
